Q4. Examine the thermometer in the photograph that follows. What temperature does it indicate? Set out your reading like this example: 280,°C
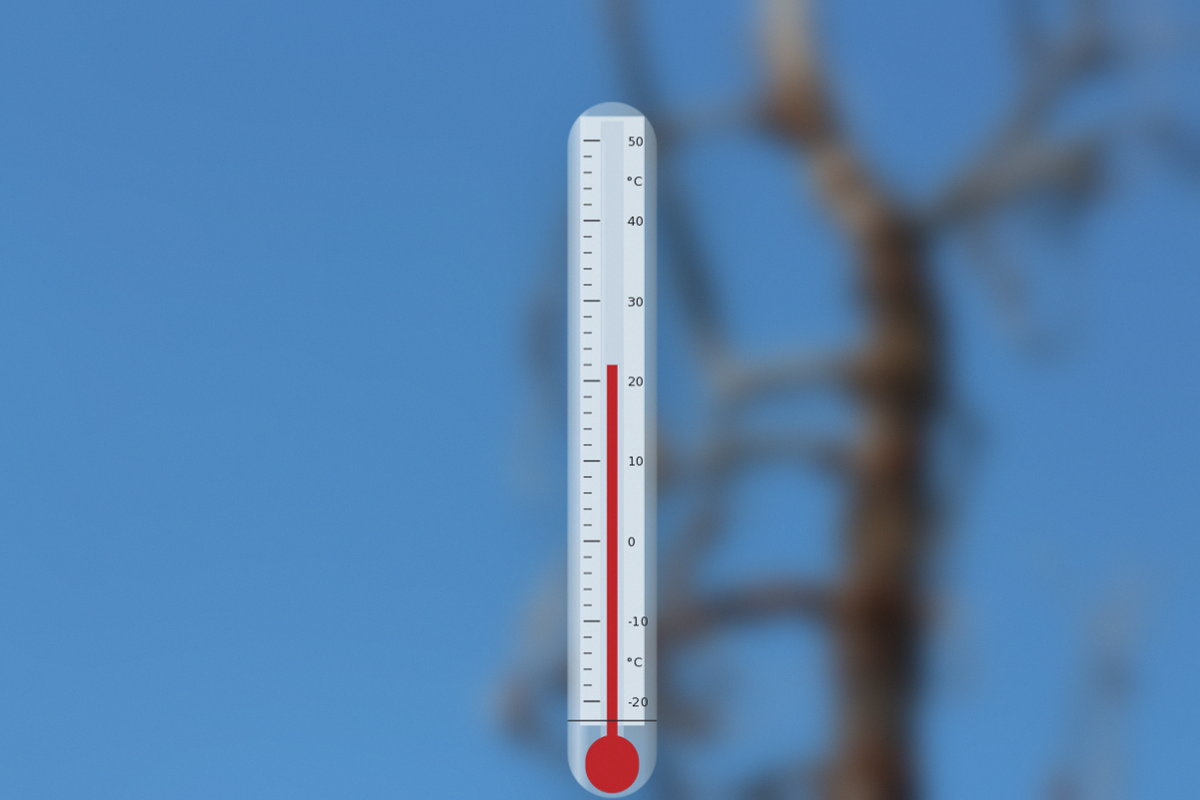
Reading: 22,°C
